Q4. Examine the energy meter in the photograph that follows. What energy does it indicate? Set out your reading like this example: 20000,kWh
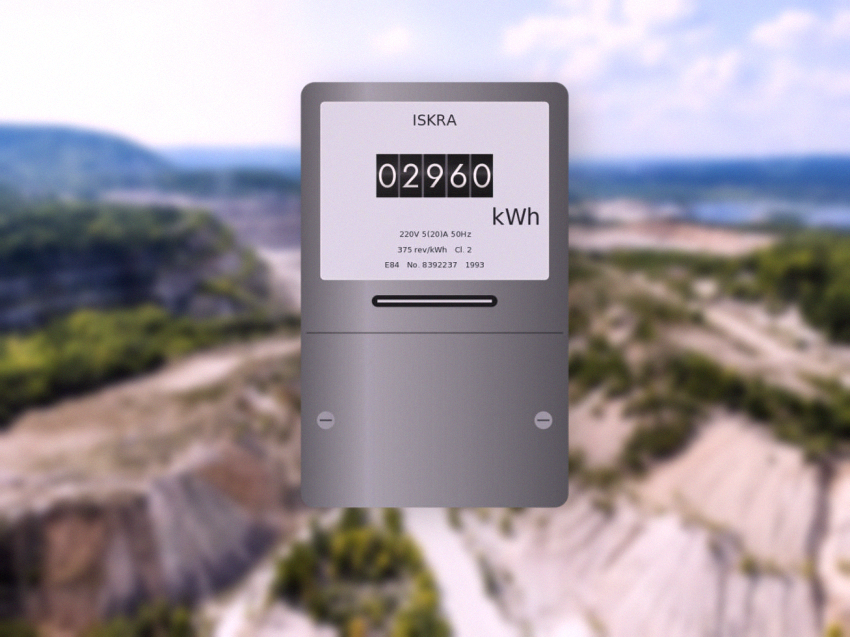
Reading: 2960,kWh
